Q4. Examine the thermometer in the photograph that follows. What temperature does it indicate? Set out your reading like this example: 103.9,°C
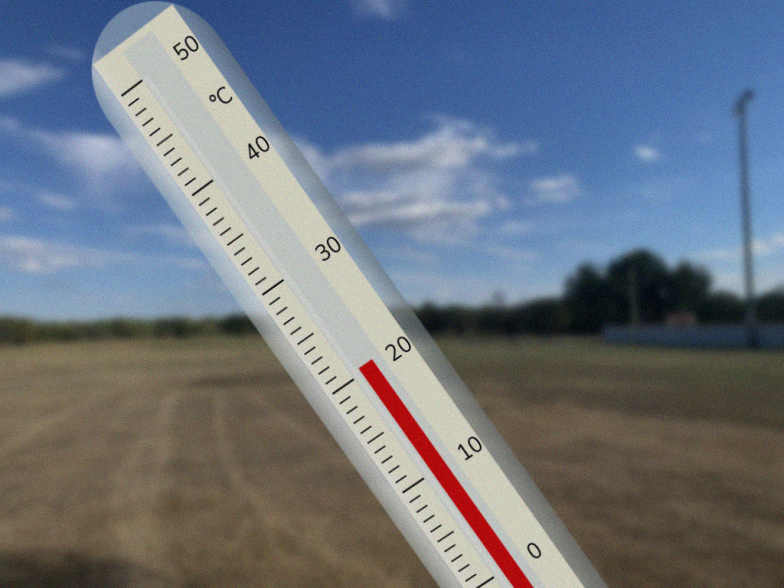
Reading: 20.5,°C
